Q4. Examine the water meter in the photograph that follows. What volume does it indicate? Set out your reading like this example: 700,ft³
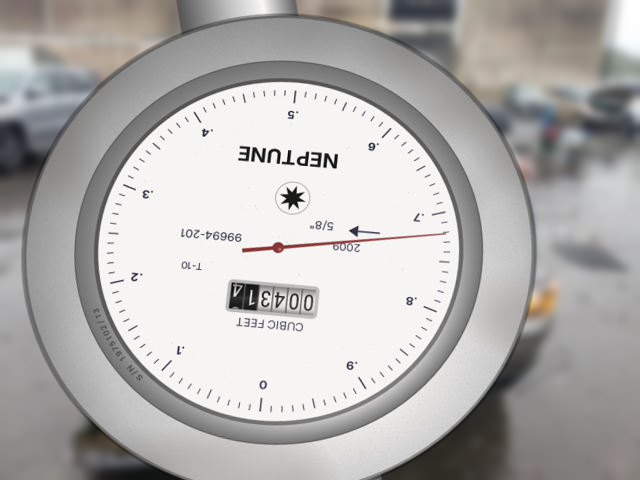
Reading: 4313.72,ft³
